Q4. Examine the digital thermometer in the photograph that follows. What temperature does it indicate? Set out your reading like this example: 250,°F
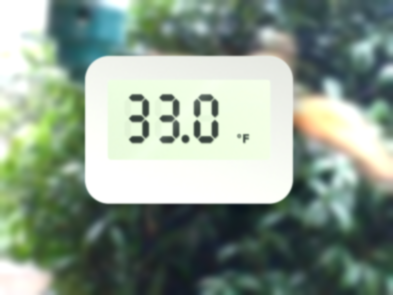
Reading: 33.0,°F
